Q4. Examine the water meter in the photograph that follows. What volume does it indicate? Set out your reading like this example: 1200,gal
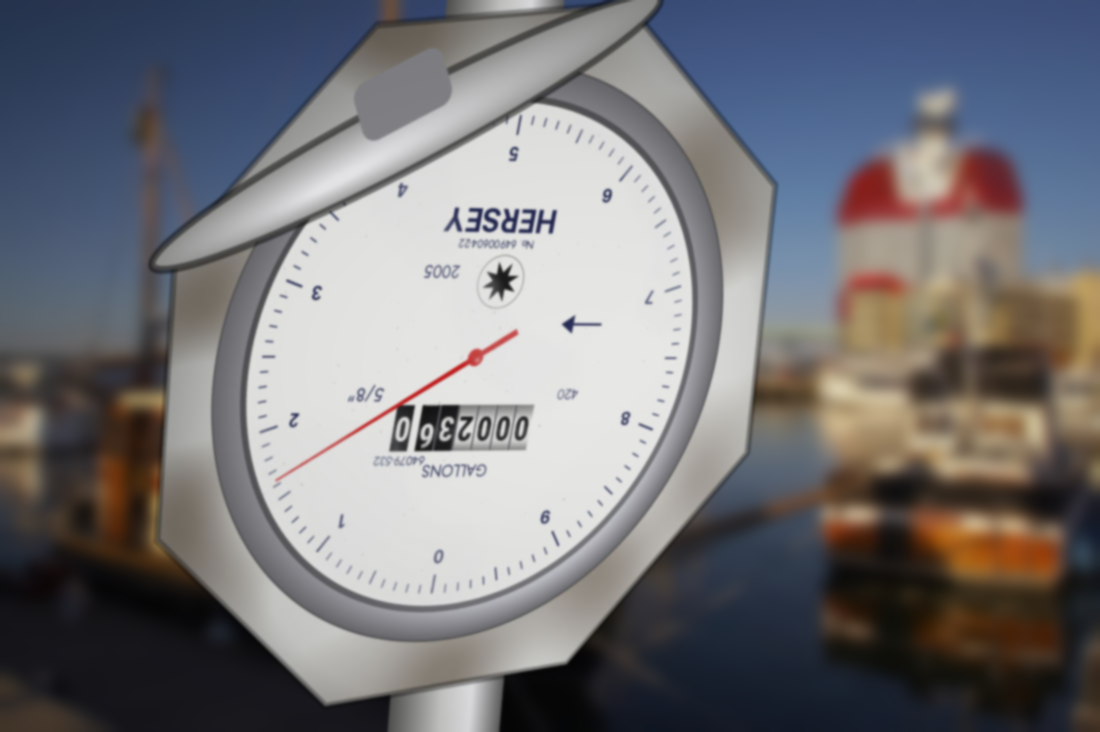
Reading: 2361.6,gal
